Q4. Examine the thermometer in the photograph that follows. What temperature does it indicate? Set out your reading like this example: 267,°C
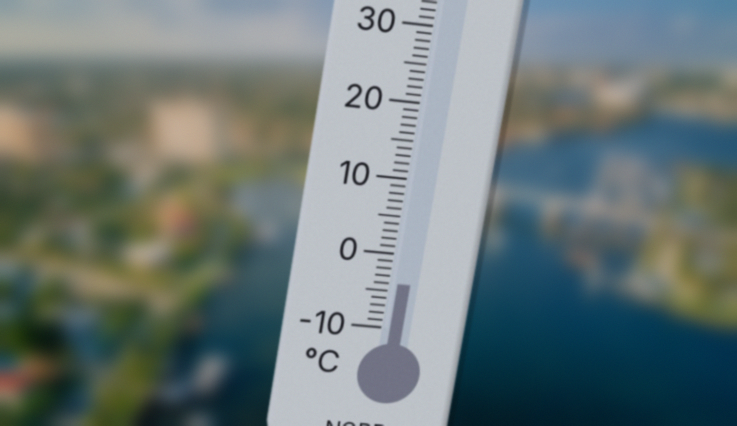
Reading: -4,°C
